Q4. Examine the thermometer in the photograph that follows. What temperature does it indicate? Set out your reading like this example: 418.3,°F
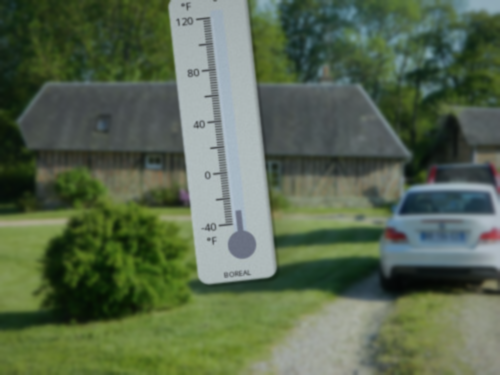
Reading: -30,°F
